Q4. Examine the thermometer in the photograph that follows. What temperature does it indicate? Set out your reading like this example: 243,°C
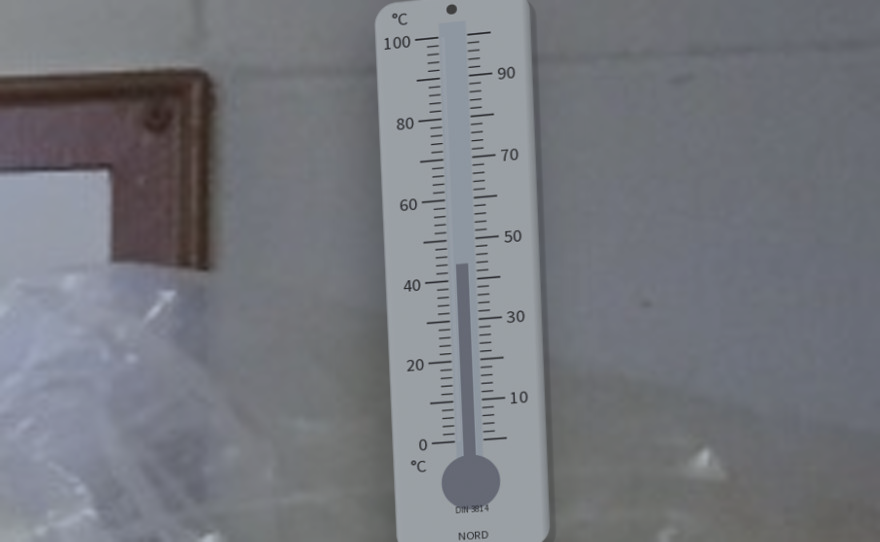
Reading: 44,°C
